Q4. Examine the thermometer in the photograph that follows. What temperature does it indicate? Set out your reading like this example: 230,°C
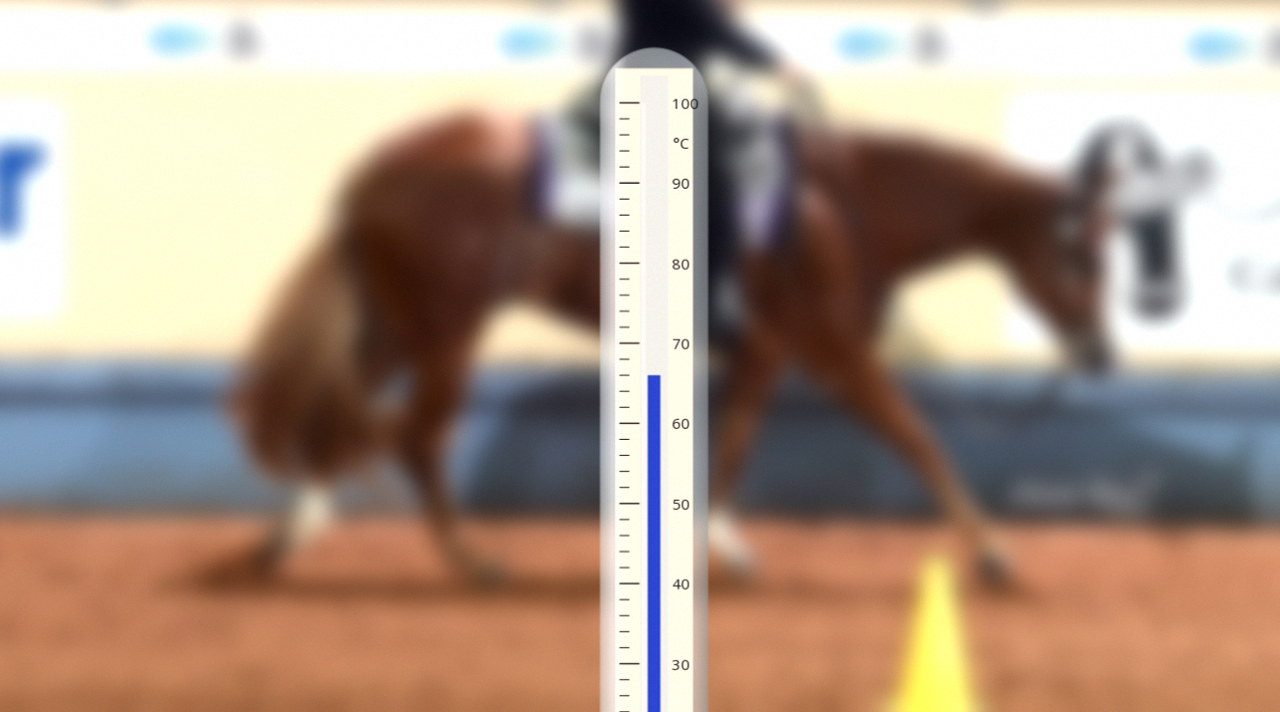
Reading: 66,°C
